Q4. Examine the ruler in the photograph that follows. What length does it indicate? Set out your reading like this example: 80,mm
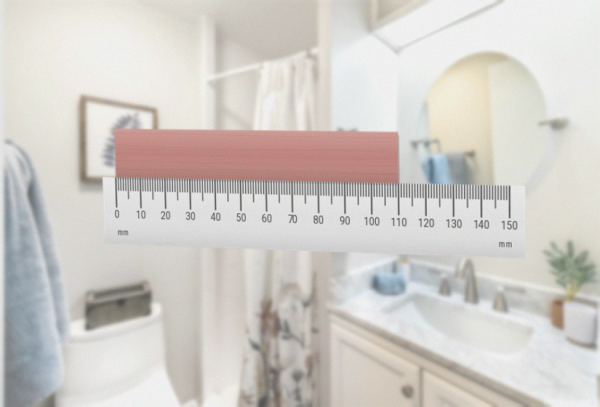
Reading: 110,mm
